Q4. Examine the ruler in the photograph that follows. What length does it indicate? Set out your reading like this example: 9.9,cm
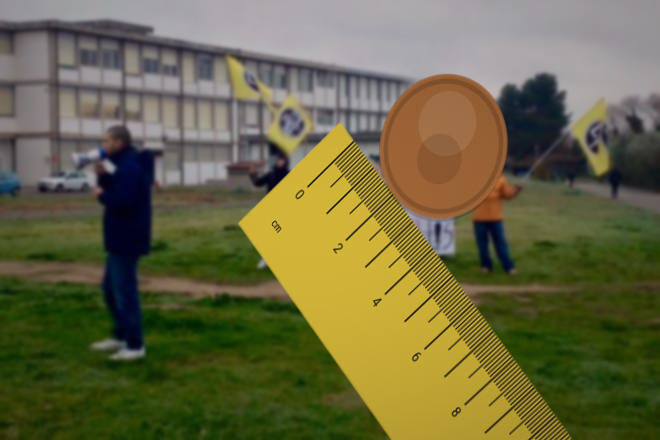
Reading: 4,cm
